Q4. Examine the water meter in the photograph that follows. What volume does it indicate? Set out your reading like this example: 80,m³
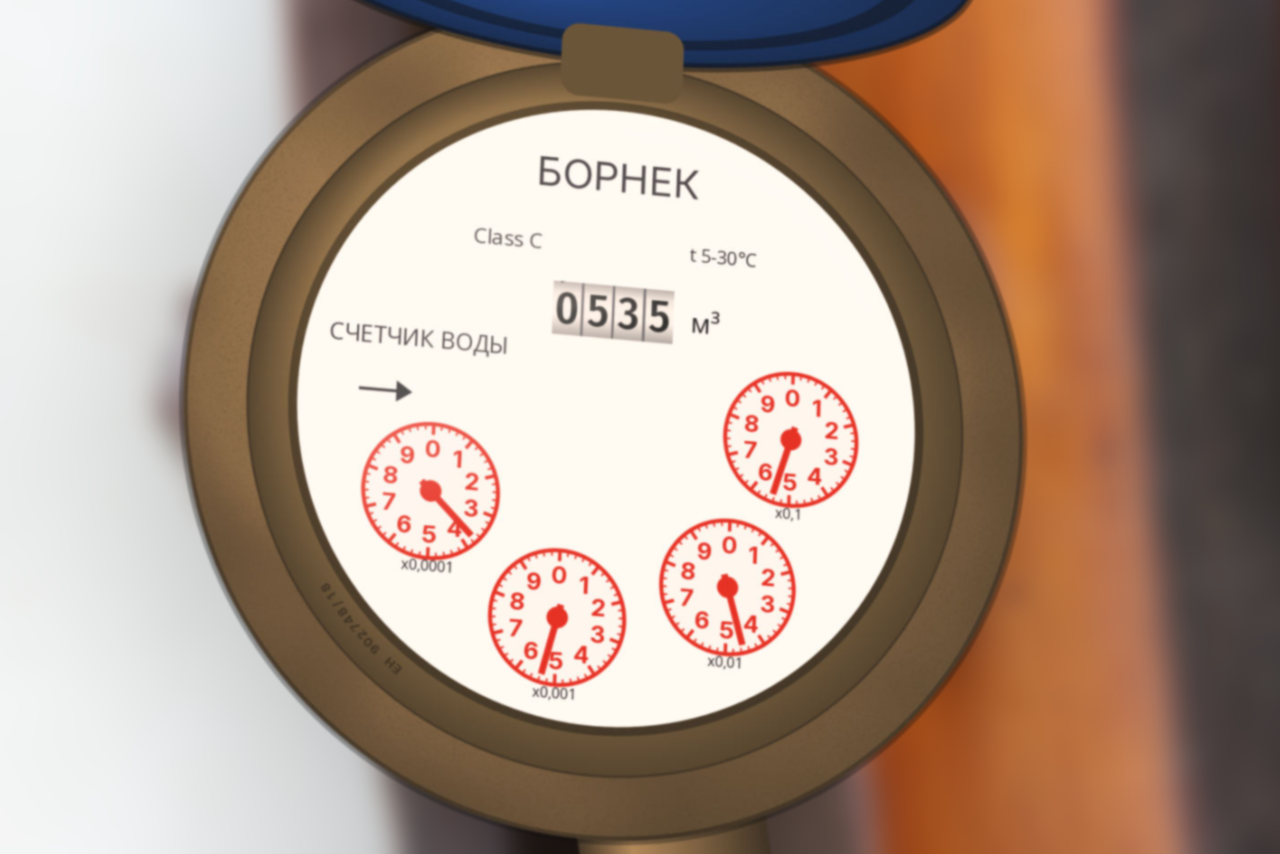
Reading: 535.5453,m³
